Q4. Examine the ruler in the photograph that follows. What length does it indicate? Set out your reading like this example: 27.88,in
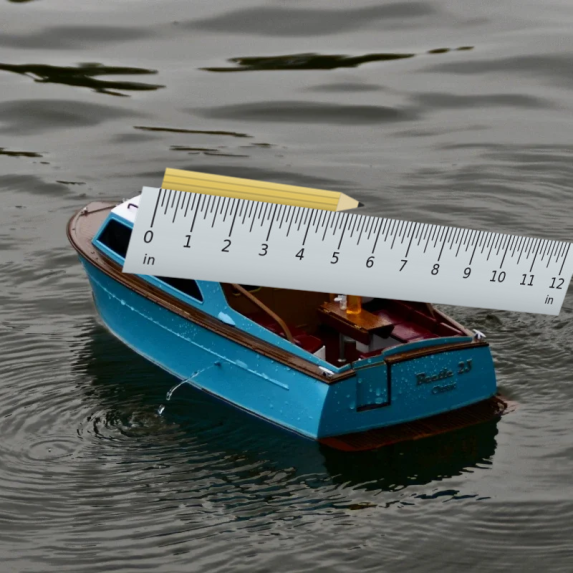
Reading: 5.375,in
